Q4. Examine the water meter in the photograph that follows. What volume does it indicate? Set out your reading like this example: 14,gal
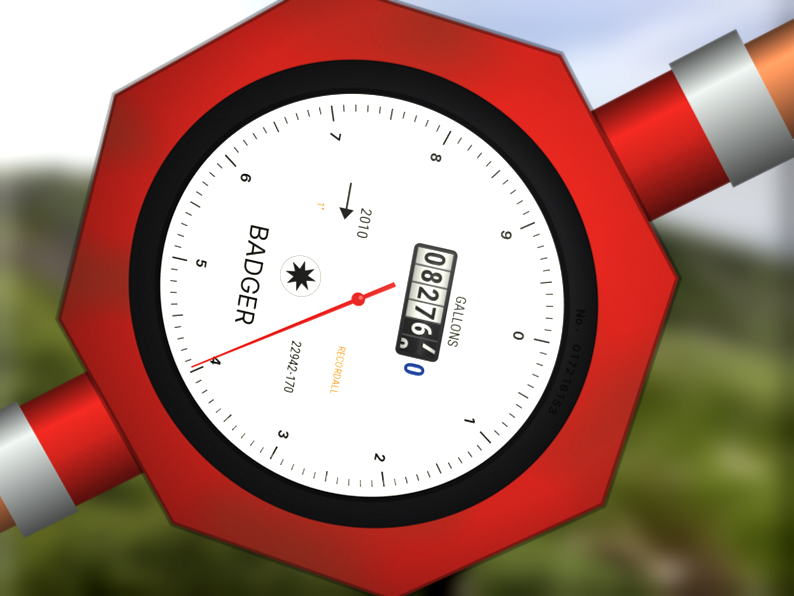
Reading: 827674.0,gal
